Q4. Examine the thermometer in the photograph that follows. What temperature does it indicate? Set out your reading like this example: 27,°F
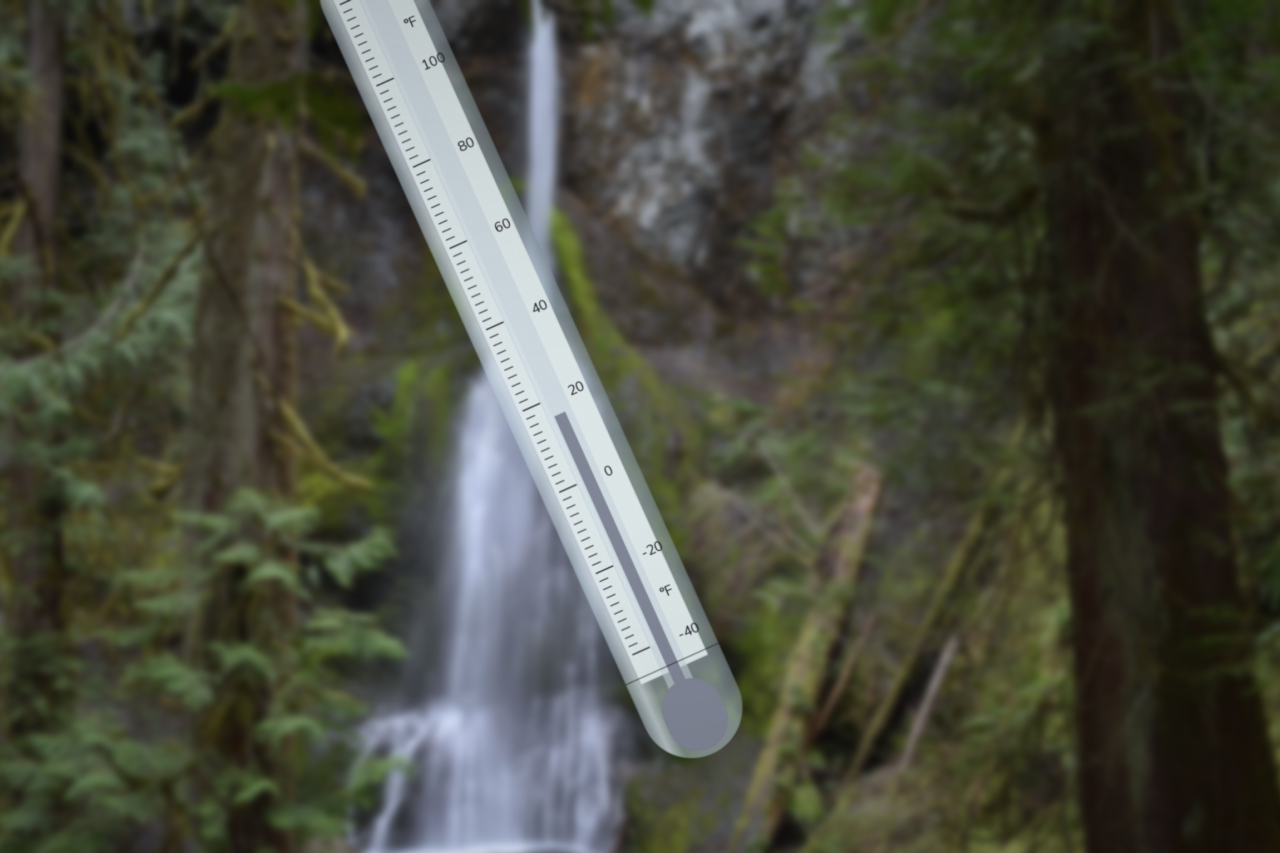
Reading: 16,°F
